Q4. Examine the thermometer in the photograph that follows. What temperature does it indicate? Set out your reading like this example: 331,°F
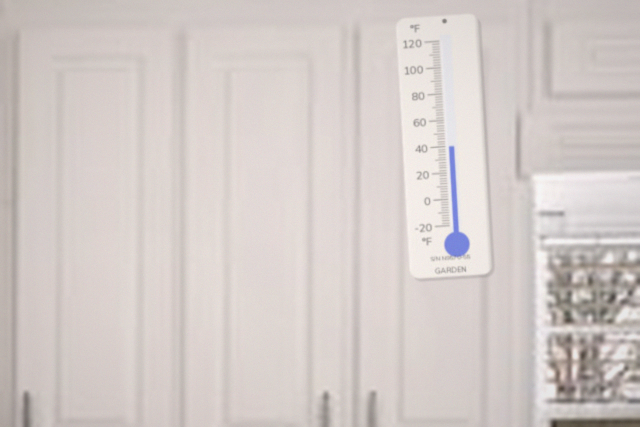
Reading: 40,°F
